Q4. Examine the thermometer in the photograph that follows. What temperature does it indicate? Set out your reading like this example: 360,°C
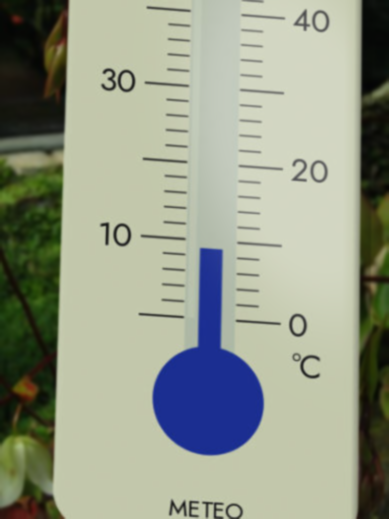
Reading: 9,°C
